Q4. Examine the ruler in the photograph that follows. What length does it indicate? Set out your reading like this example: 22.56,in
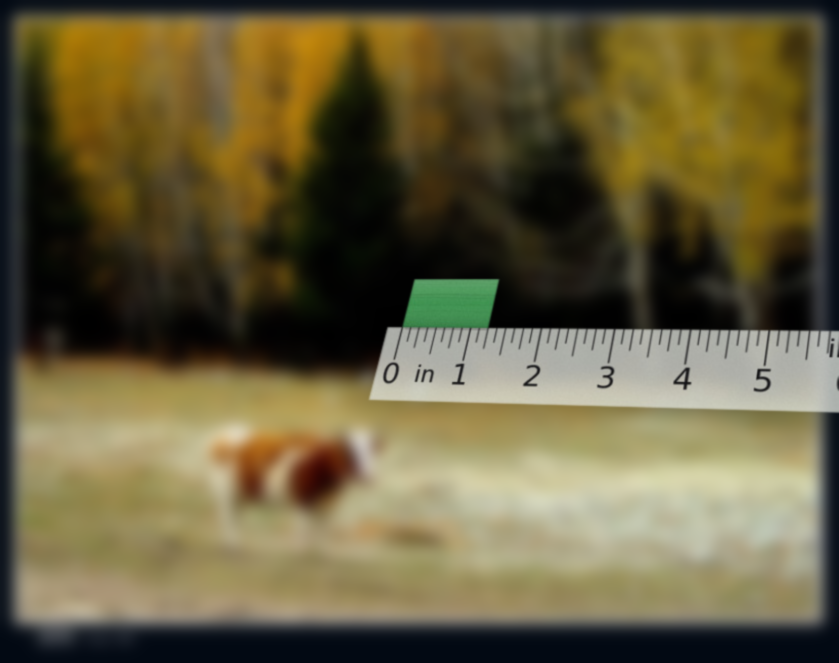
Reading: 1.25,in
